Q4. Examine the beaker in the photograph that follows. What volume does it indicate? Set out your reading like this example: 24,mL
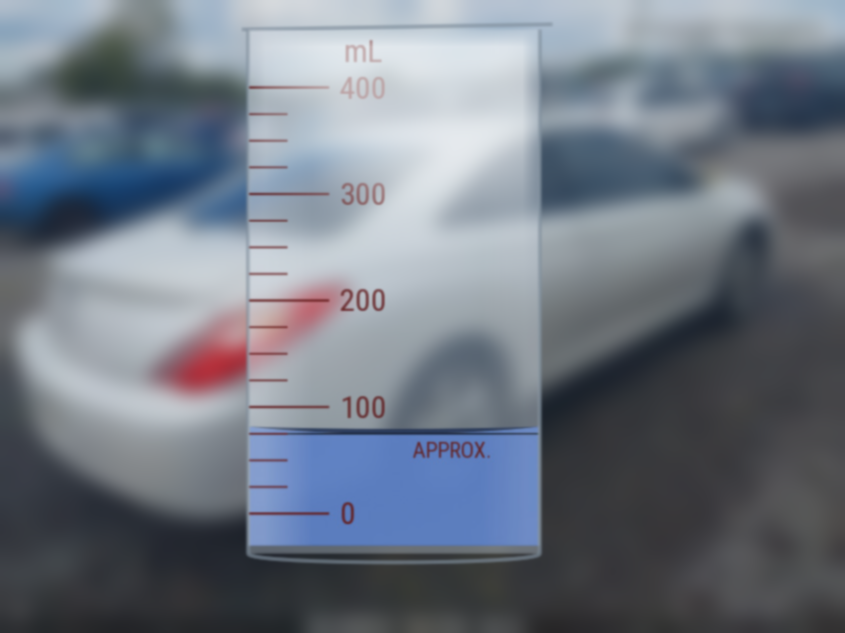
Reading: 75,mL
